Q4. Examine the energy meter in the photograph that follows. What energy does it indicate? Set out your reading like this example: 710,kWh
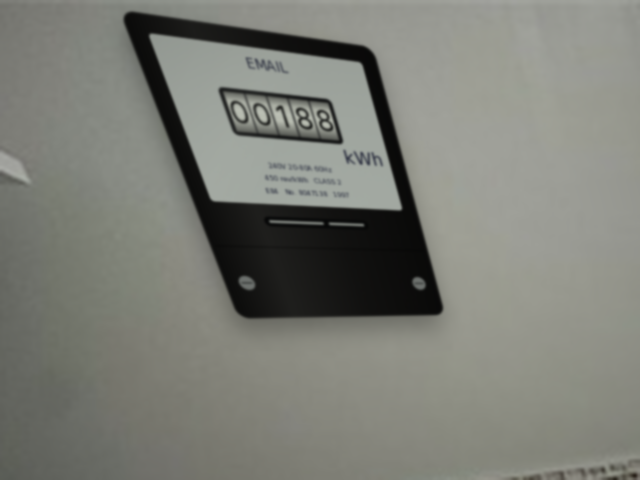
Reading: 188,kWh
